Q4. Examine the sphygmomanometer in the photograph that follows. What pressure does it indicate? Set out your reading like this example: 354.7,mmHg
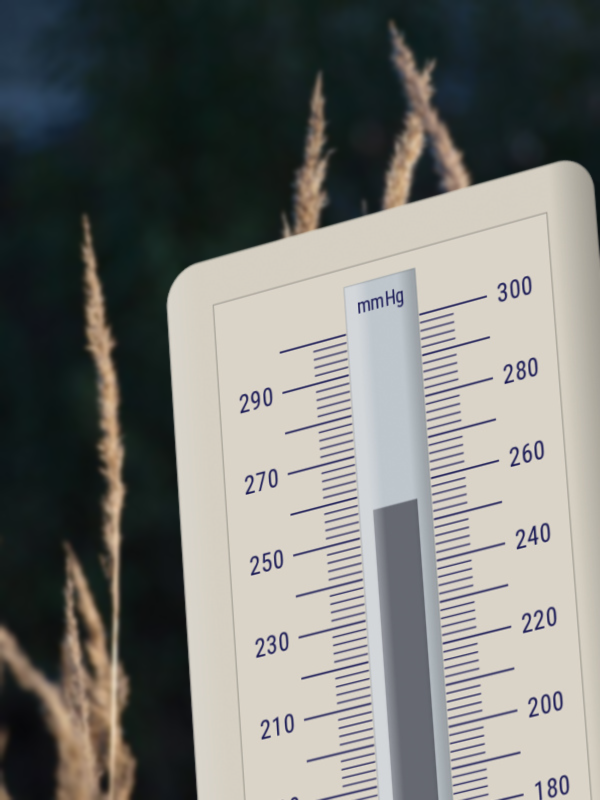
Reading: 256,mmHg
